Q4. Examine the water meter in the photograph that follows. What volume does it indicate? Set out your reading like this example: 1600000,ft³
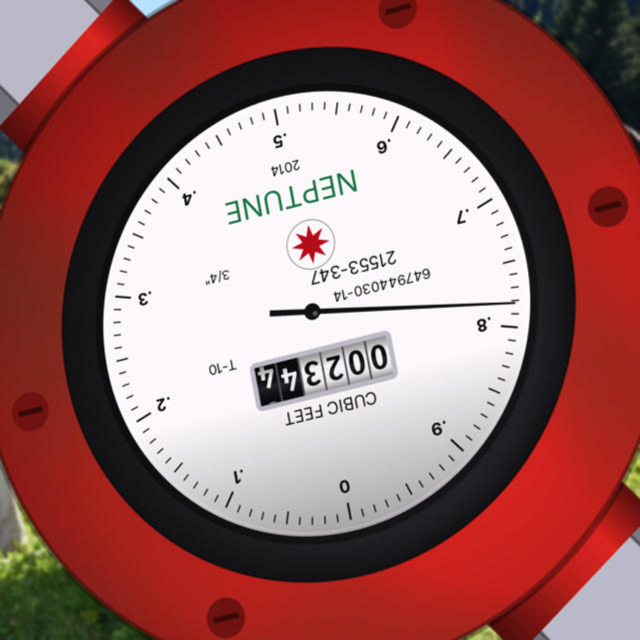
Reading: 2343.78,ft³
